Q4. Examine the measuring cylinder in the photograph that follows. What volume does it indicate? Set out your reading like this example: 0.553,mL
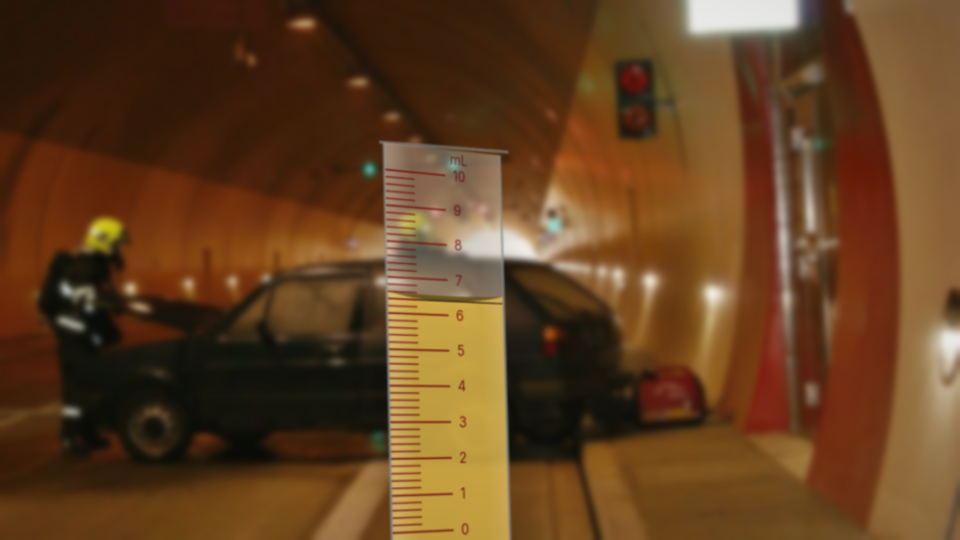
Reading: 6.4,mL
